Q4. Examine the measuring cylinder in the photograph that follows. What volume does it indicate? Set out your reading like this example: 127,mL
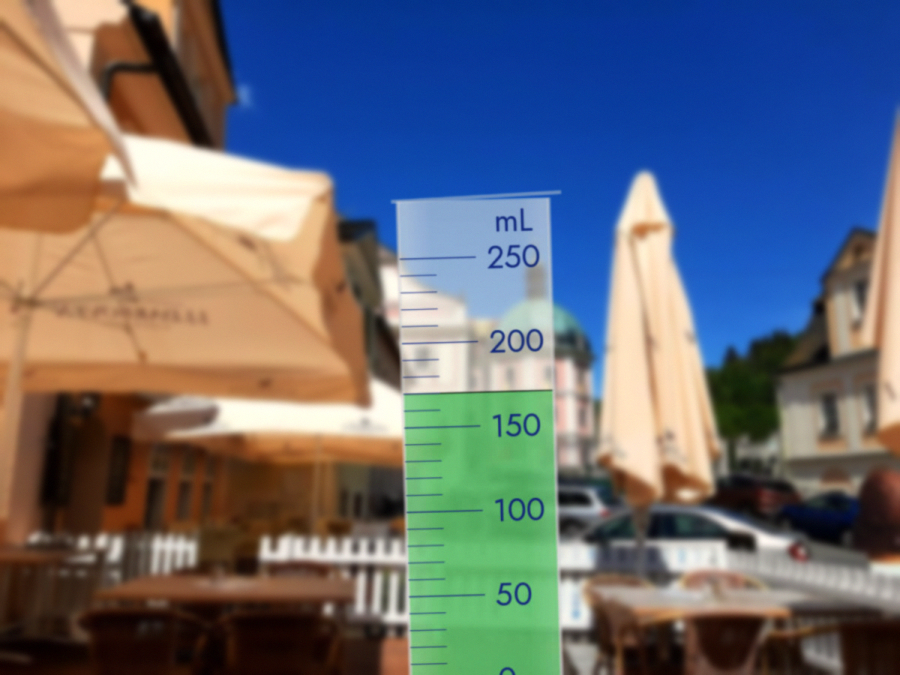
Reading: 170,mL
